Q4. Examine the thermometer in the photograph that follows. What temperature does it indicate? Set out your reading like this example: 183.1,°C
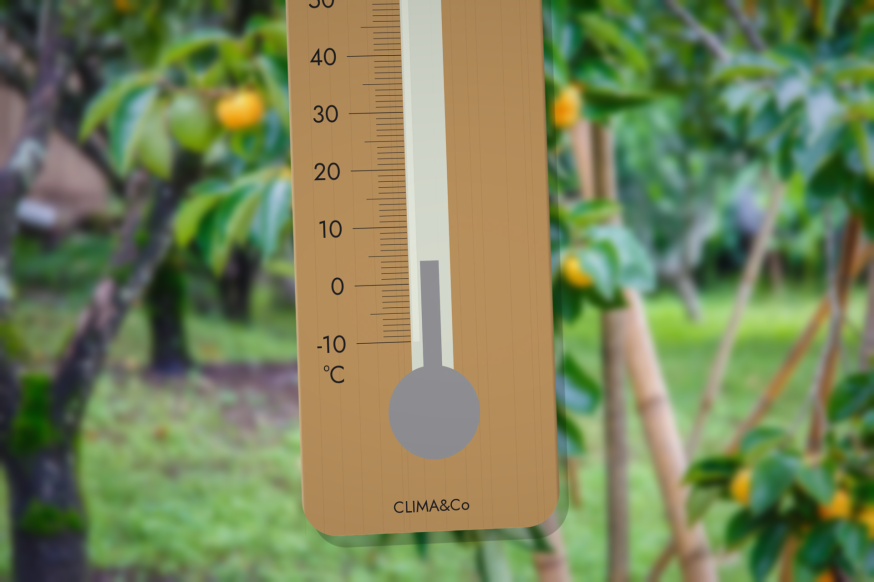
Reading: 4,°C
